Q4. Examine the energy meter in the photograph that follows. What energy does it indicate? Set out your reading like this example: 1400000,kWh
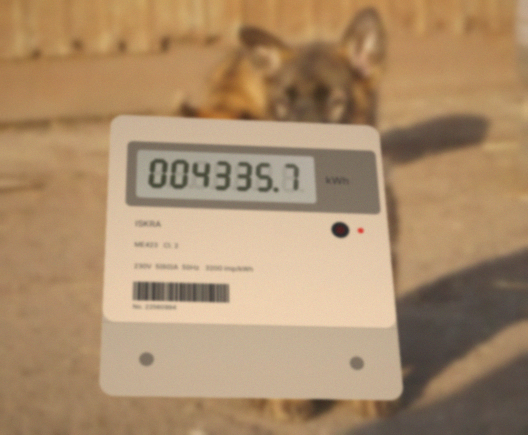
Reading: 4335.7,kWh
